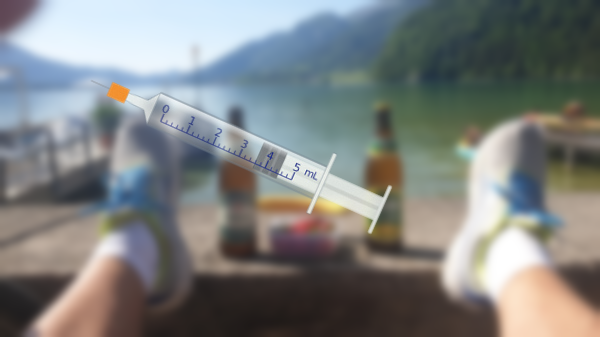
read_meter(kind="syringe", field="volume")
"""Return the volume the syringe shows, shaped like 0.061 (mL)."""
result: 3.6 (mL)
